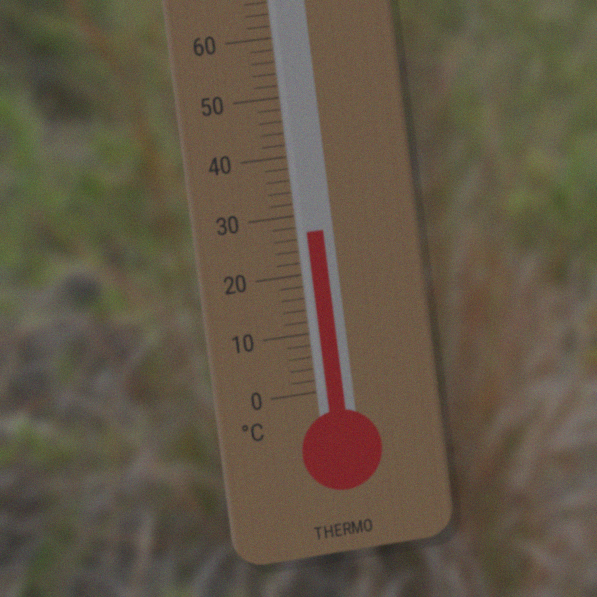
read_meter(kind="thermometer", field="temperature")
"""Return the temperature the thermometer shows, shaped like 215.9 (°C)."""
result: 27 (°C)
